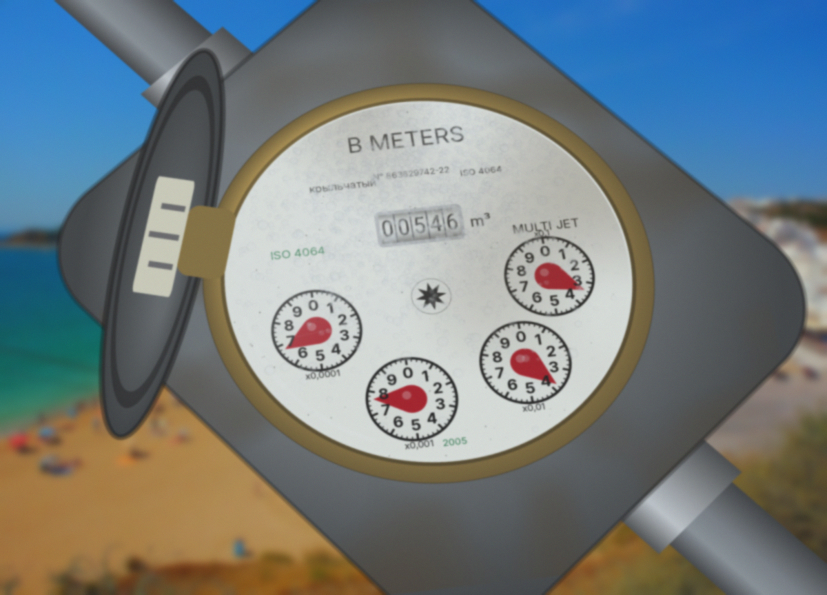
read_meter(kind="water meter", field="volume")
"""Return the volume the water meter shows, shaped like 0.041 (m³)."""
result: 546.3376 (m³)
